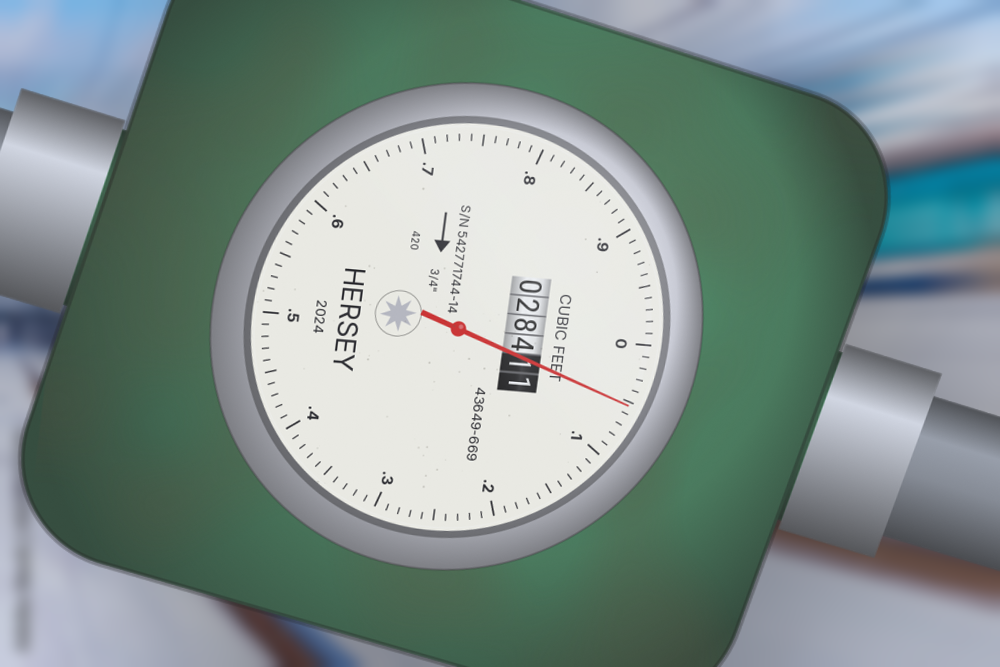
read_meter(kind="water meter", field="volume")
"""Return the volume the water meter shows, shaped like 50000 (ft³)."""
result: 28411.05 (ft³)
